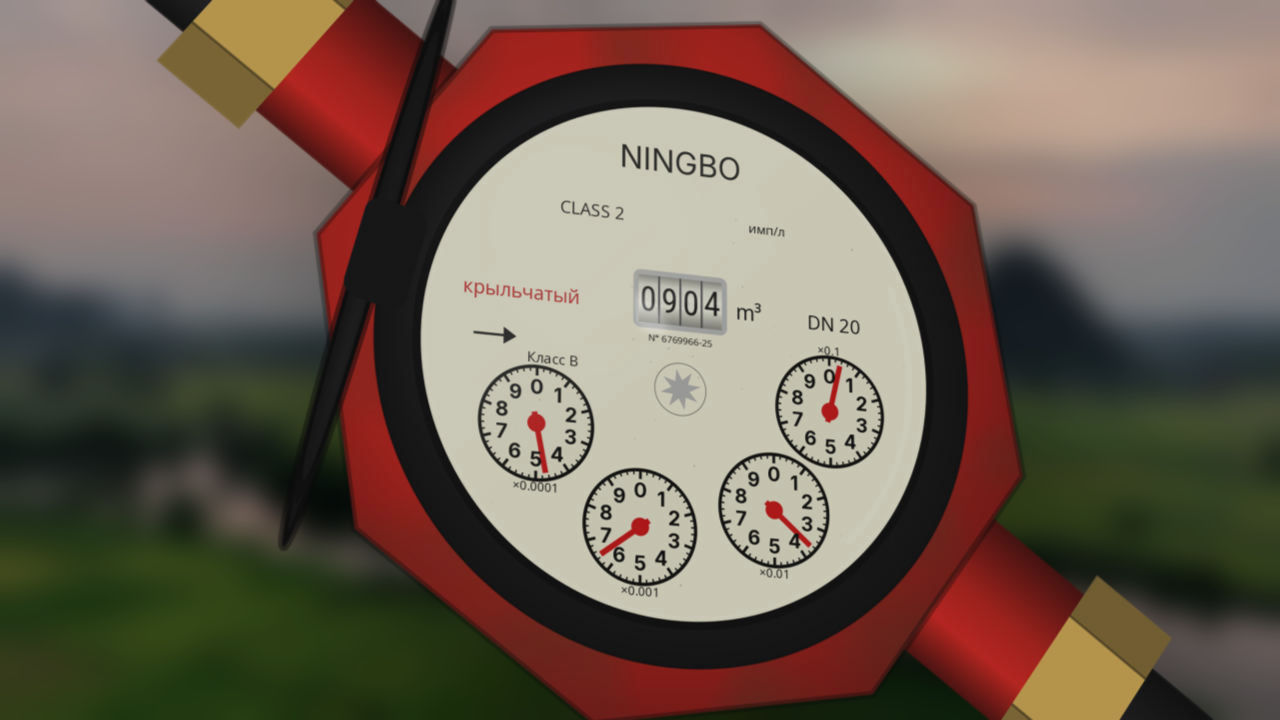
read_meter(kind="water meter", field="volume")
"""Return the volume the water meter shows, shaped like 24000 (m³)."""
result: 904.0364 (m³)
